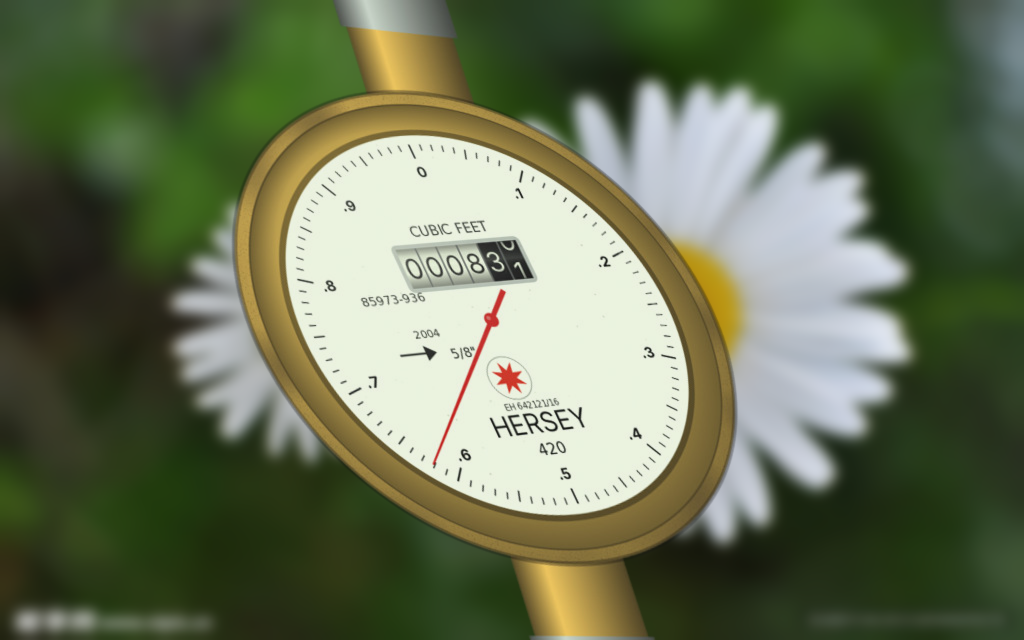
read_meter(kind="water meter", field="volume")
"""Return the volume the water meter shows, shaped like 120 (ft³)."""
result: 830.62 (ft³)
